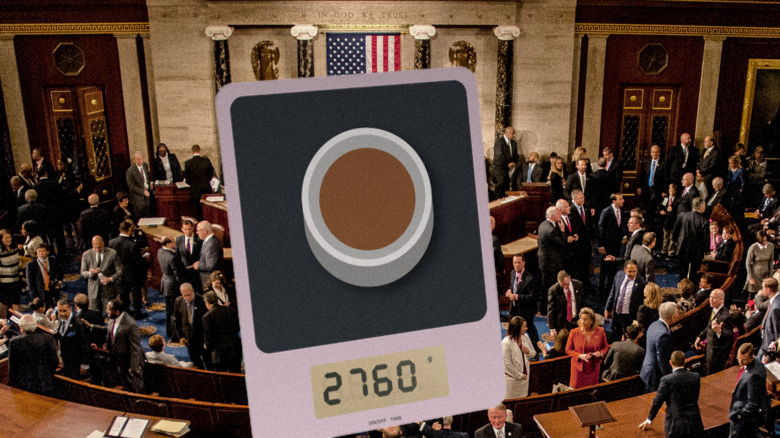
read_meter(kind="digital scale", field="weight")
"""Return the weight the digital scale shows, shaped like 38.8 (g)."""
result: 2760 (g)
